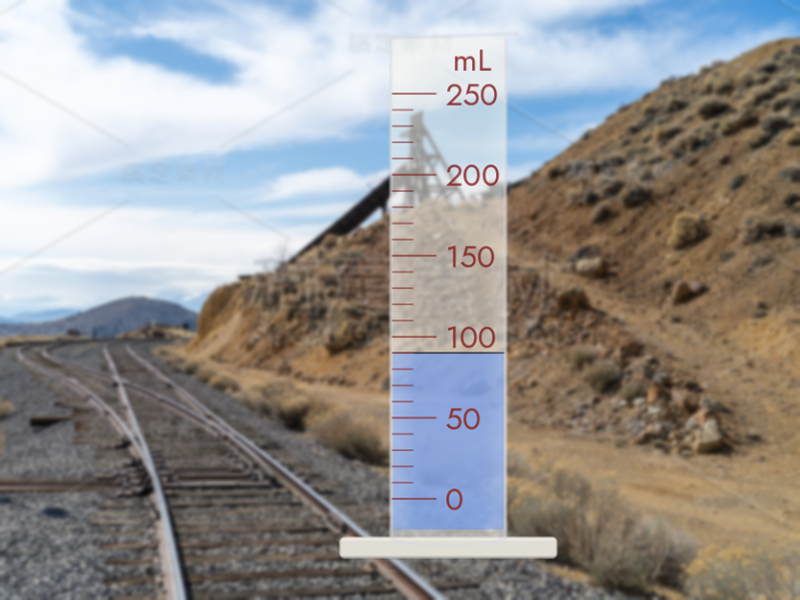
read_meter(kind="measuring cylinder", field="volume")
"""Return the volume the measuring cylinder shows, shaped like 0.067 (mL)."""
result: 90 (mL)
